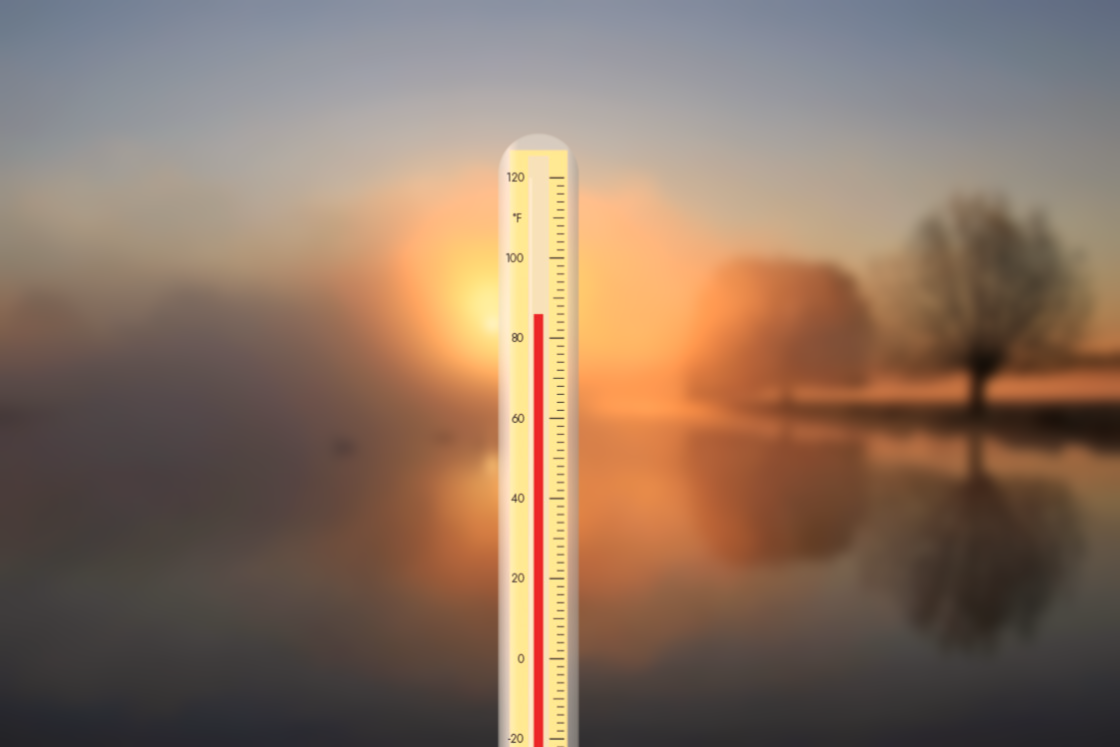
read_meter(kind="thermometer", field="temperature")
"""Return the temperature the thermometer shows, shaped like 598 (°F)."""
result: 86 (°F)
